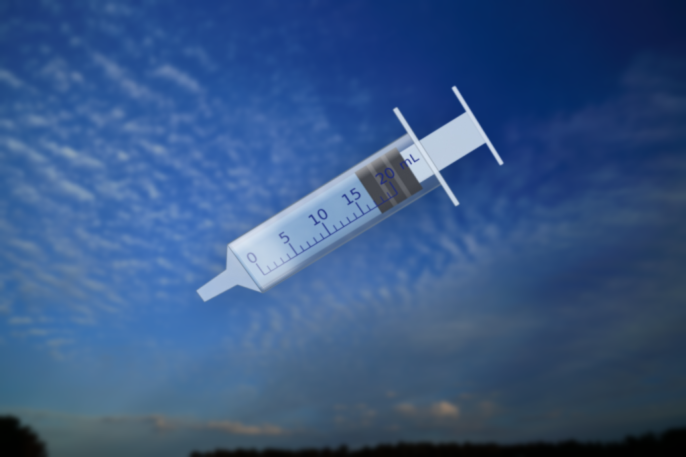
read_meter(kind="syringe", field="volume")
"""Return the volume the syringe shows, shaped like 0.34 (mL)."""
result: 17 (mL)
